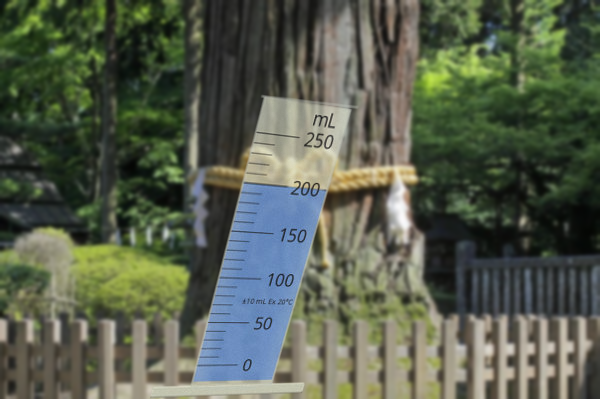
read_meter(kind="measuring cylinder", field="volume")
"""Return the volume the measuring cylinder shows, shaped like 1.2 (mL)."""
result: 200 (mL)
